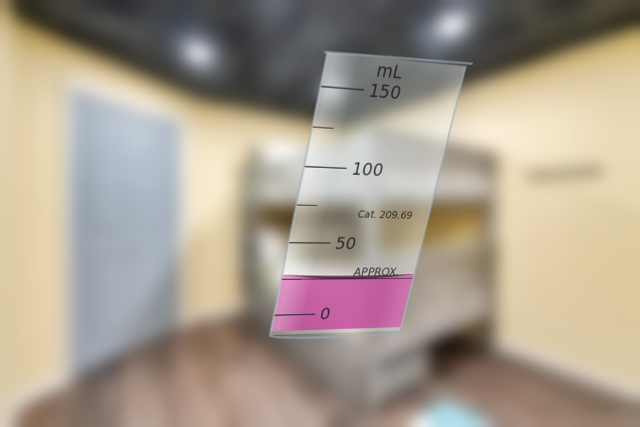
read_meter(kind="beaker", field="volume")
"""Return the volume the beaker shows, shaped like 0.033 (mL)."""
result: 25 (mL)
